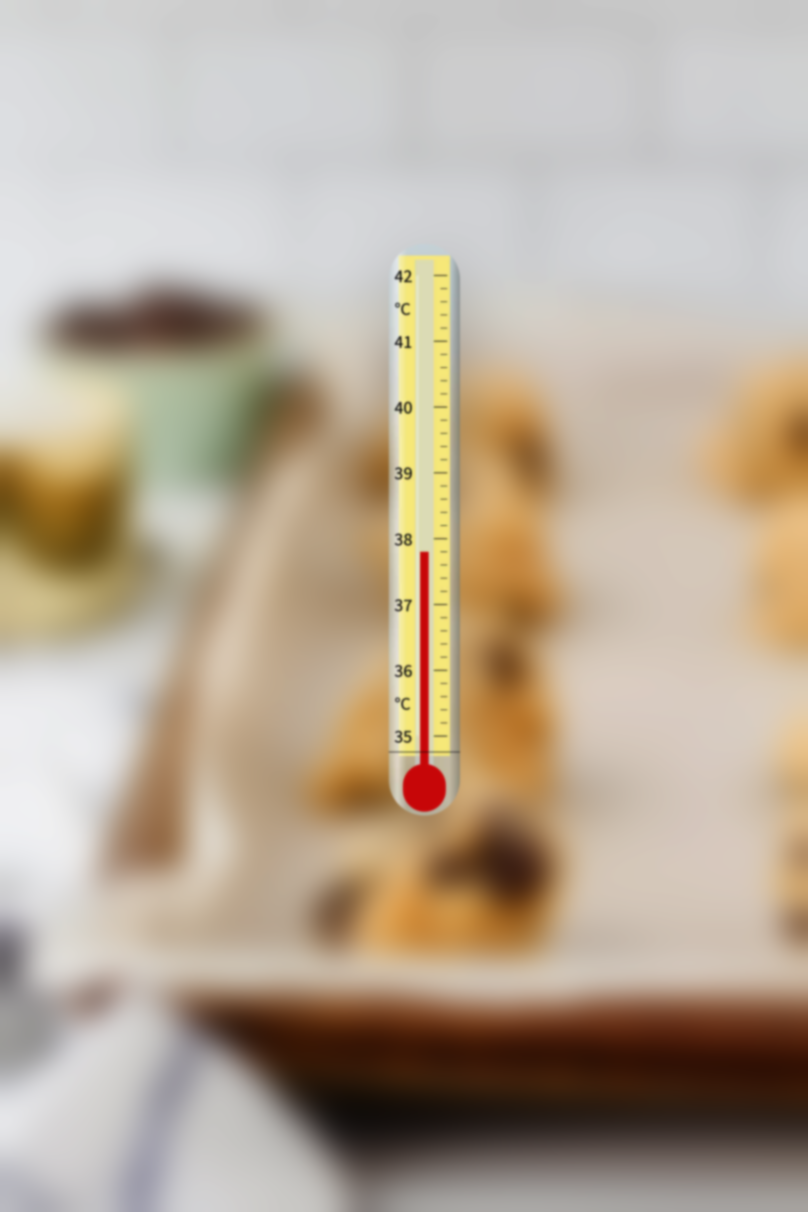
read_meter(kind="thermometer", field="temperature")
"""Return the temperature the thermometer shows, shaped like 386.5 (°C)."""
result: 37.8 (°C)
